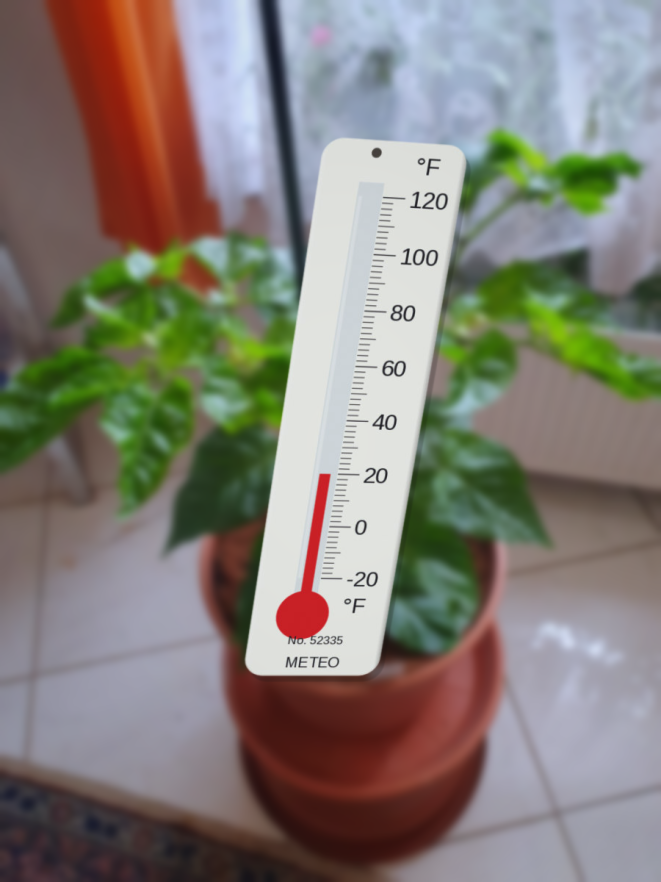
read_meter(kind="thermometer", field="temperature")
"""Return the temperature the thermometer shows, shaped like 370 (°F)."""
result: 20 (°F)
